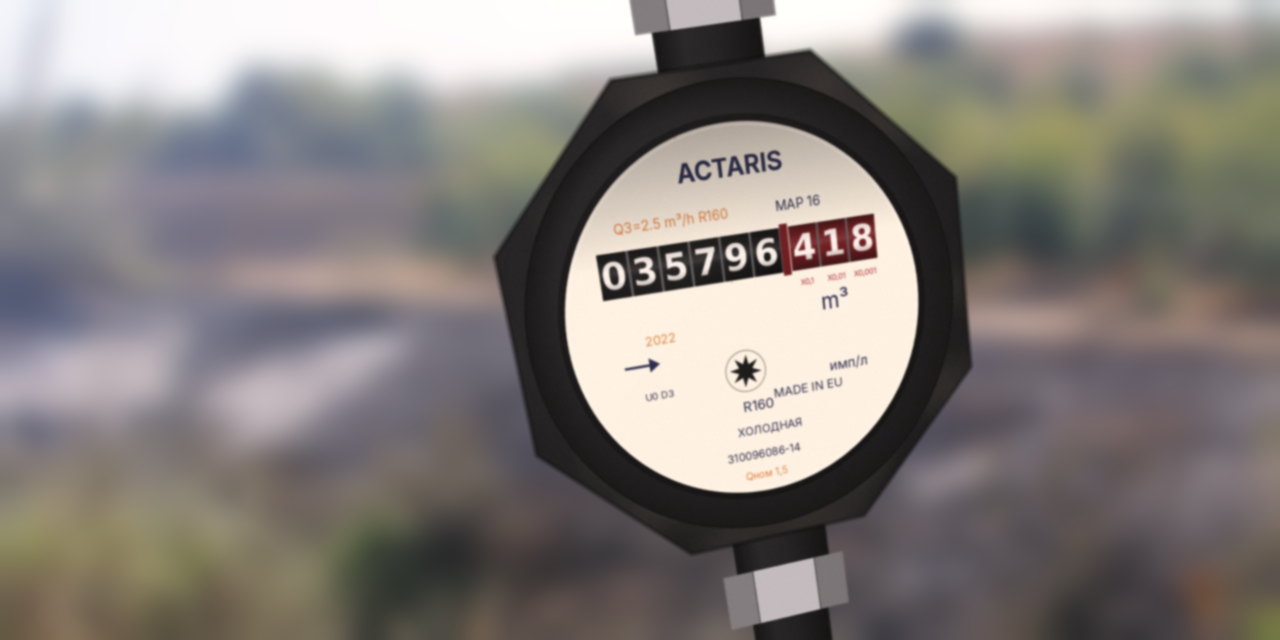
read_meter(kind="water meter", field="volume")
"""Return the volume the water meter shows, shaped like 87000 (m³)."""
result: 35796.418 (m³)
